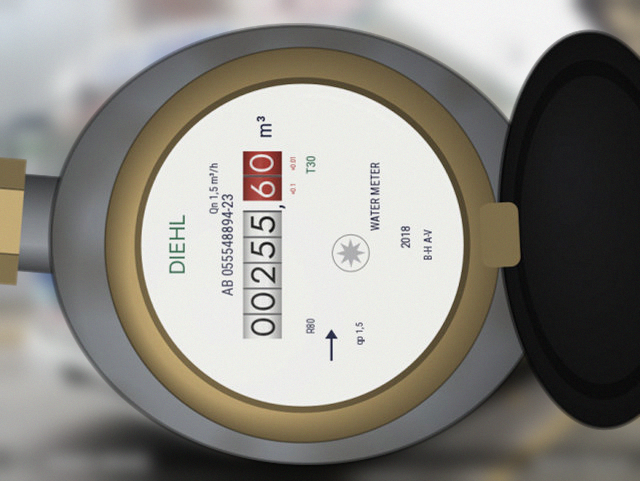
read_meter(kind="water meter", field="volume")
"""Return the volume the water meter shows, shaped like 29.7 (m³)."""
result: 255.60 (m³)
